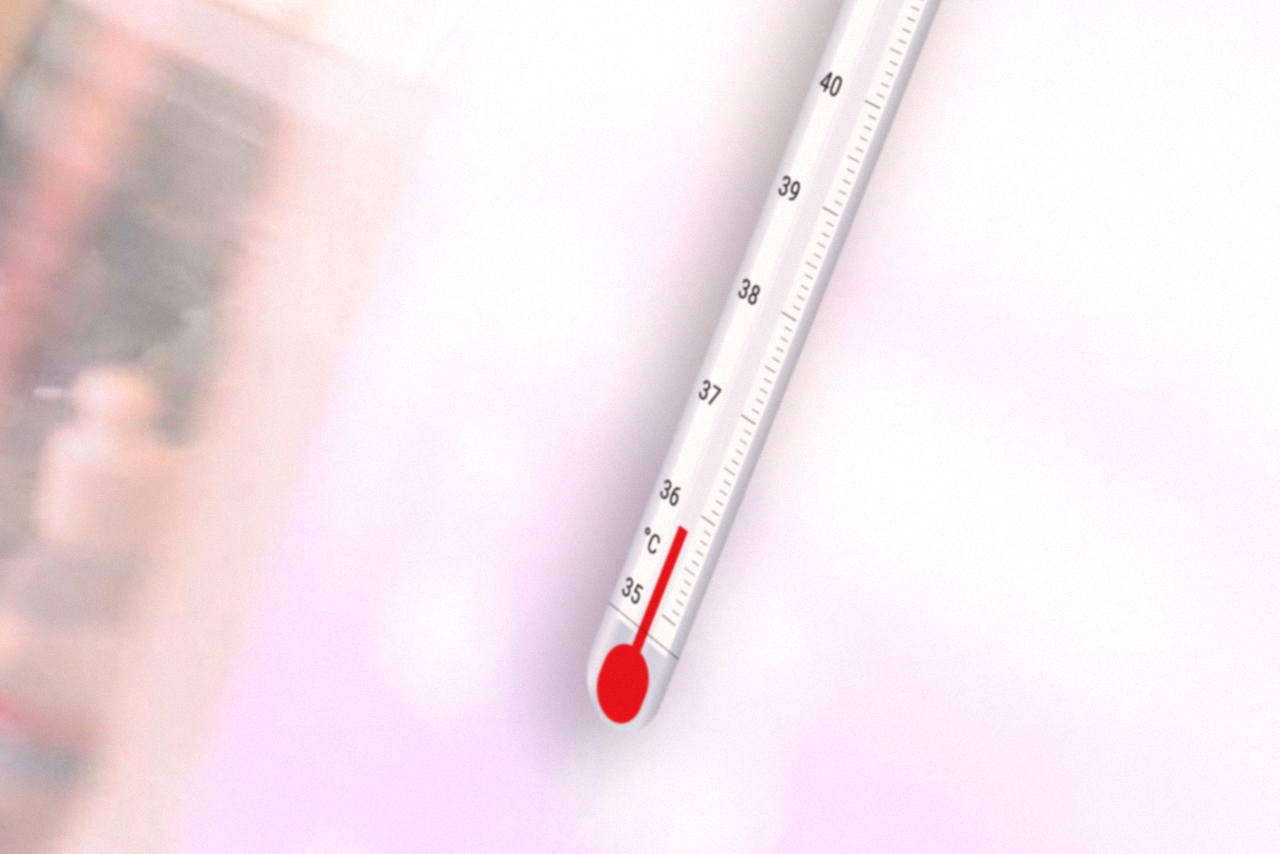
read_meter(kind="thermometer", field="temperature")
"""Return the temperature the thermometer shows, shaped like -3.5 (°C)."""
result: 35.8 (°C)
